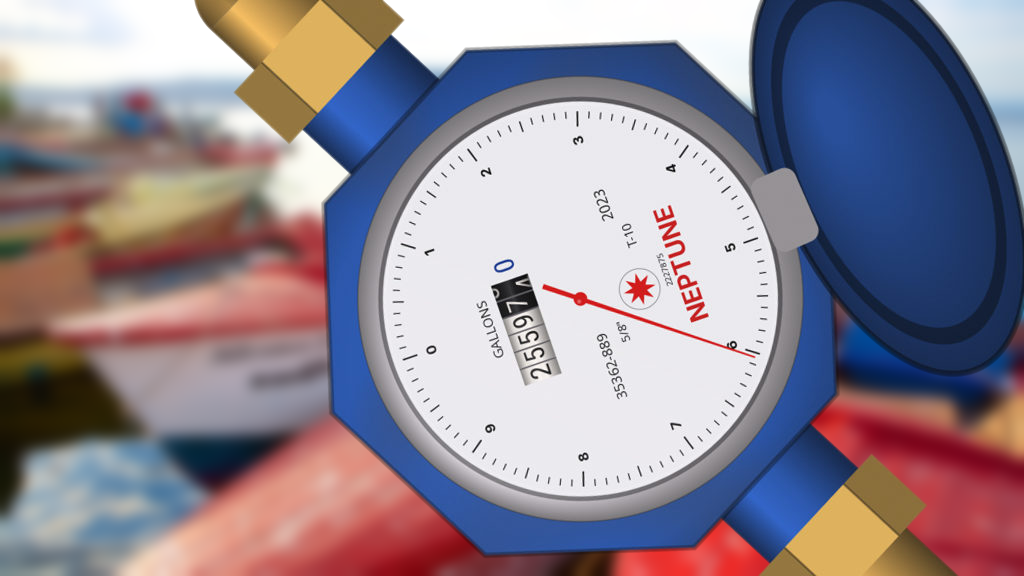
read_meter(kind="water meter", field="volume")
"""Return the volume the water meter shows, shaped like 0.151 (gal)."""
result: 2559736.0 (gal)
